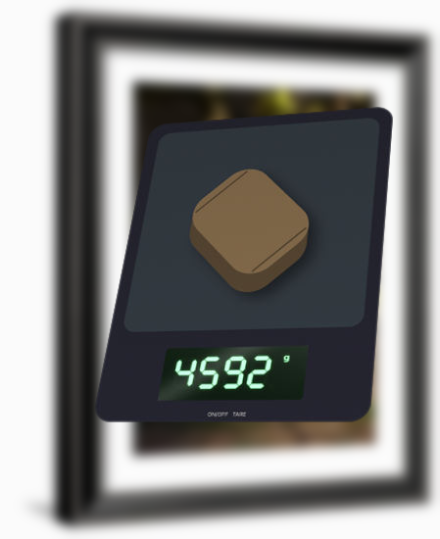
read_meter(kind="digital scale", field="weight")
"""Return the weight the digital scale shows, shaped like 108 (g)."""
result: 4592 (g)
